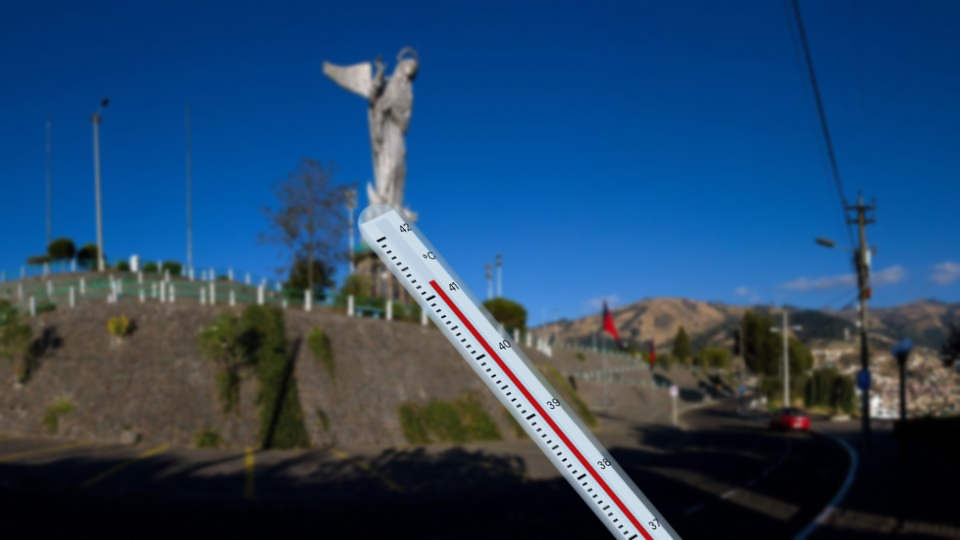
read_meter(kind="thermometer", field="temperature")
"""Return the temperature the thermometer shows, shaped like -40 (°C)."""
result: 41.2 (°C)
